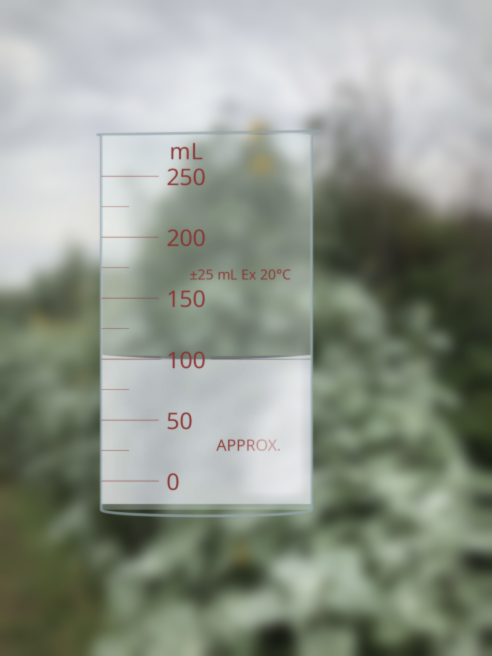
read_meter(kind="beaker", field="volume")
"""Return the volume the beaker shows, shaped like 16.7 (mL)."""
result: 100 (mL)
